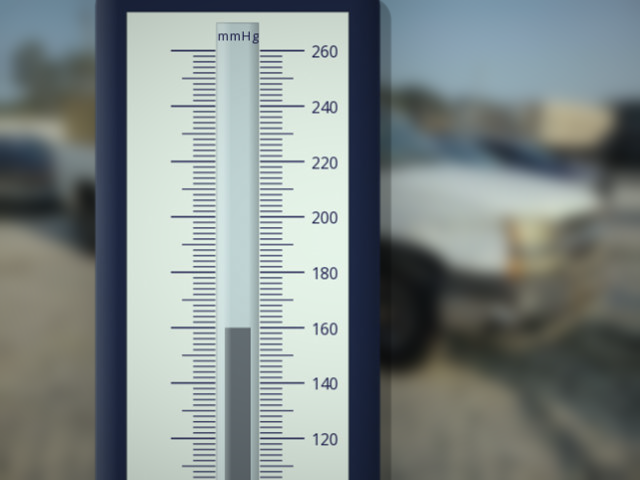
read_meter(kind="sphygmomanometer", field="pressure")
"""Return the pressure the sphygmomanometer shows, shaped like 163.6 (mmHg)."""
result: 160 (mmHg)
